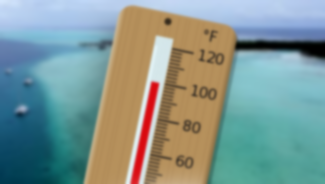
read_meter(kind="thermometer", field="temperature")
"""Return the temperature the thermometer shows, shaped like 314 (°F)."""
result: 100 (°F)
